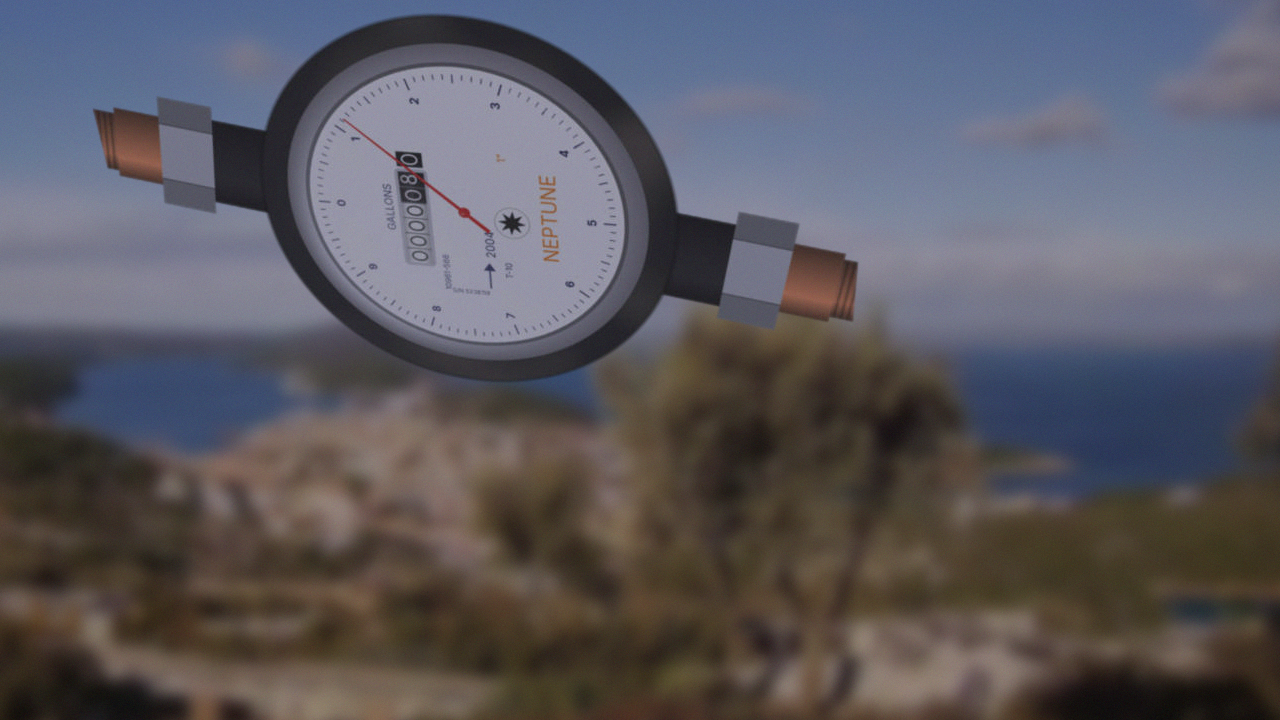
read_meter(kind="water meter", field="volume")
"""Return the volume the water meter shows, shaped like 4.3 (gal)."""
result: 81.1 (gal)
